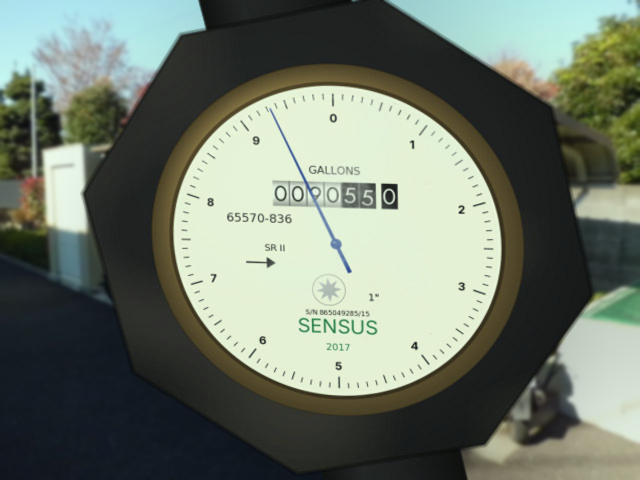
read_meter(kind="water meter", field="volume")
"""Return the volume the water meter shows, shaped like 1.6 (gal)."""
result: 90549.3 (gal)
